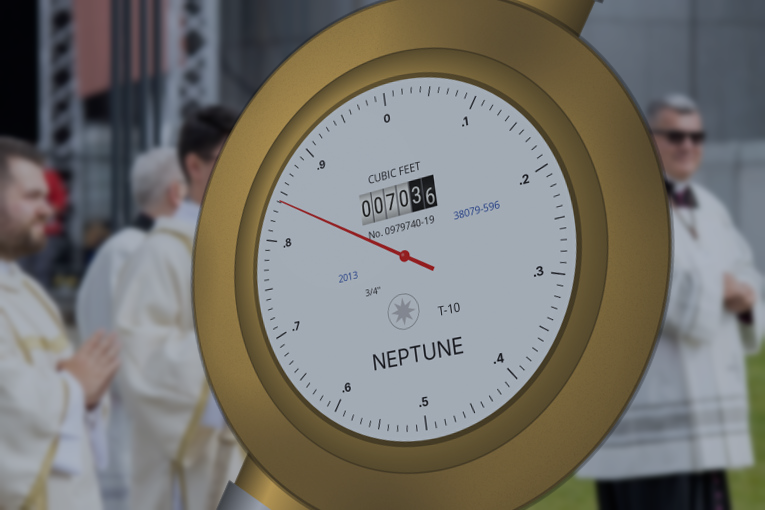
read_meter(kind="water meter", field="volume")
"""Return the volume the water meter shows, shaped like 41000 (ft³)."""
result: 7035.84 (ft³)
